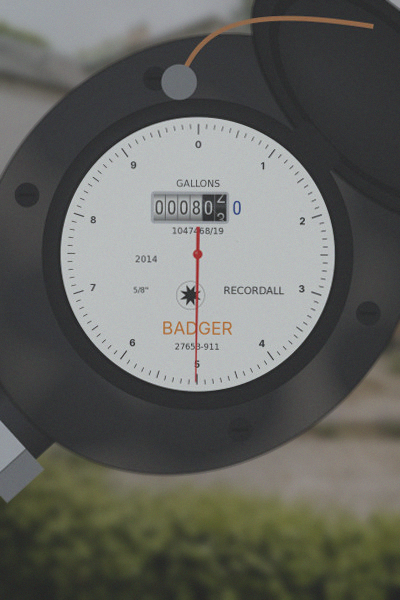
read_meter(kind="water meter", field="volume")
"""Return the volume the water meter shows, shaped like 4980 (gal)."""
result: 8025.0 (gal)
